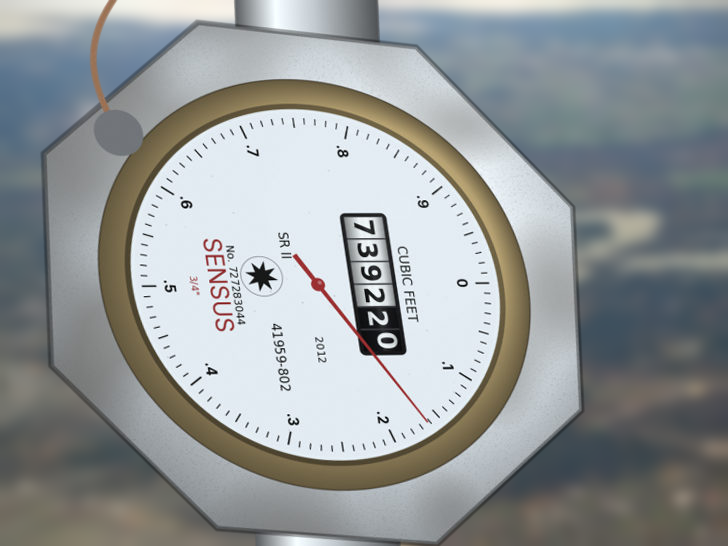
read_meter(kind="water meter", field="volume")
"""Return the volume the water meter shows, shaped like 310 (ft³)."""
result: 739220.16 (ft³)
